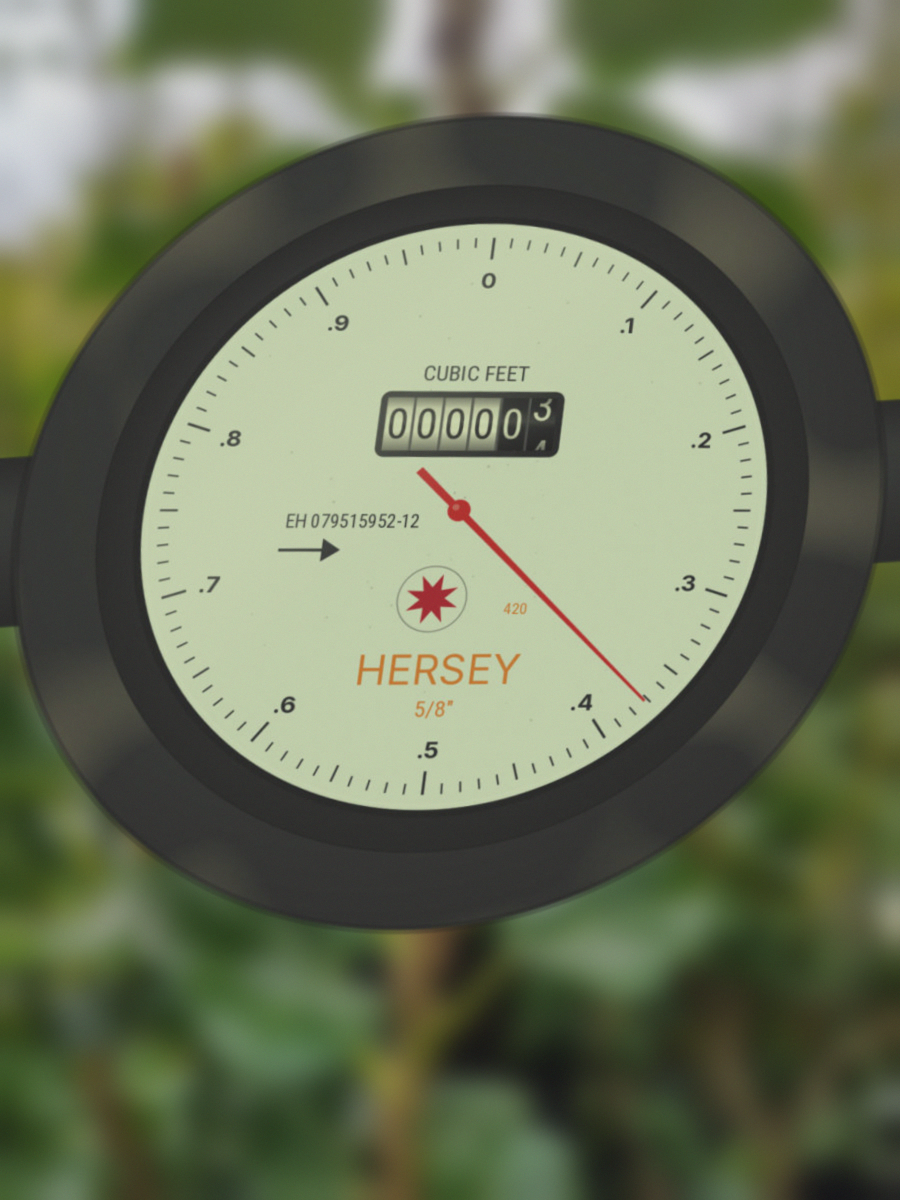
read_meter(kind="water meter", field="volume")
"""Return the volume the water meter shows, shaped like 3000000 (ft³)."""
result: 3.37 (ft³)
